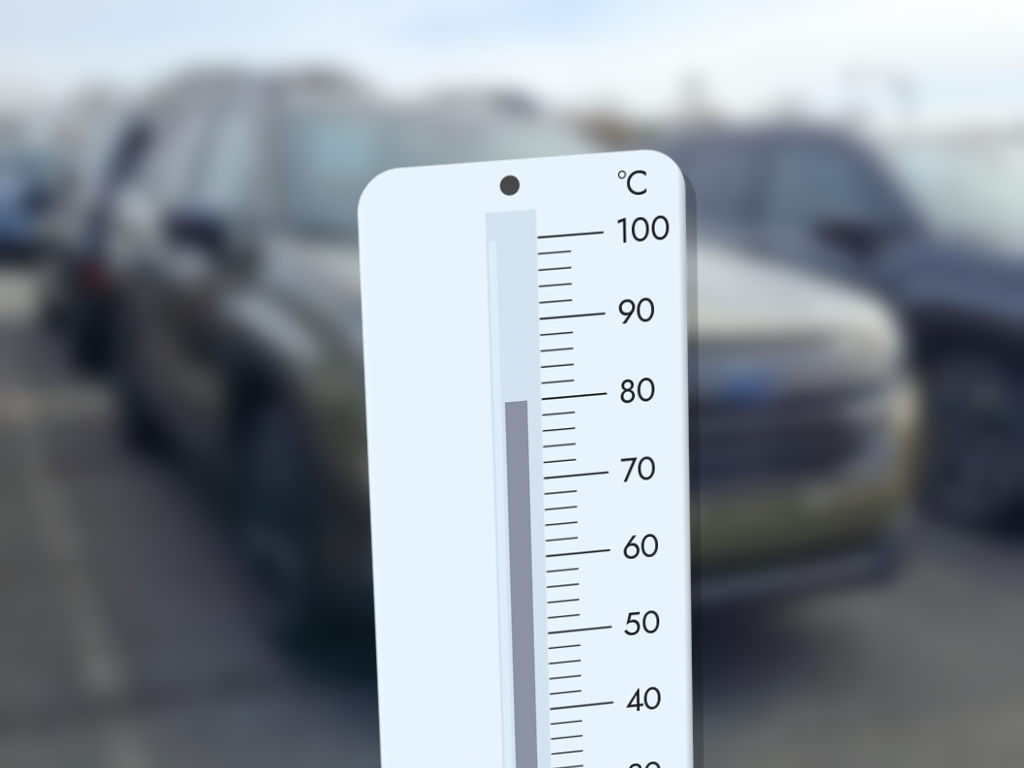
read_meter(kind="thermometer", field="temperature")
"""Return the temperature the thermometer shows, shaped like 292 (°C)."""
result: 80 (°C)
